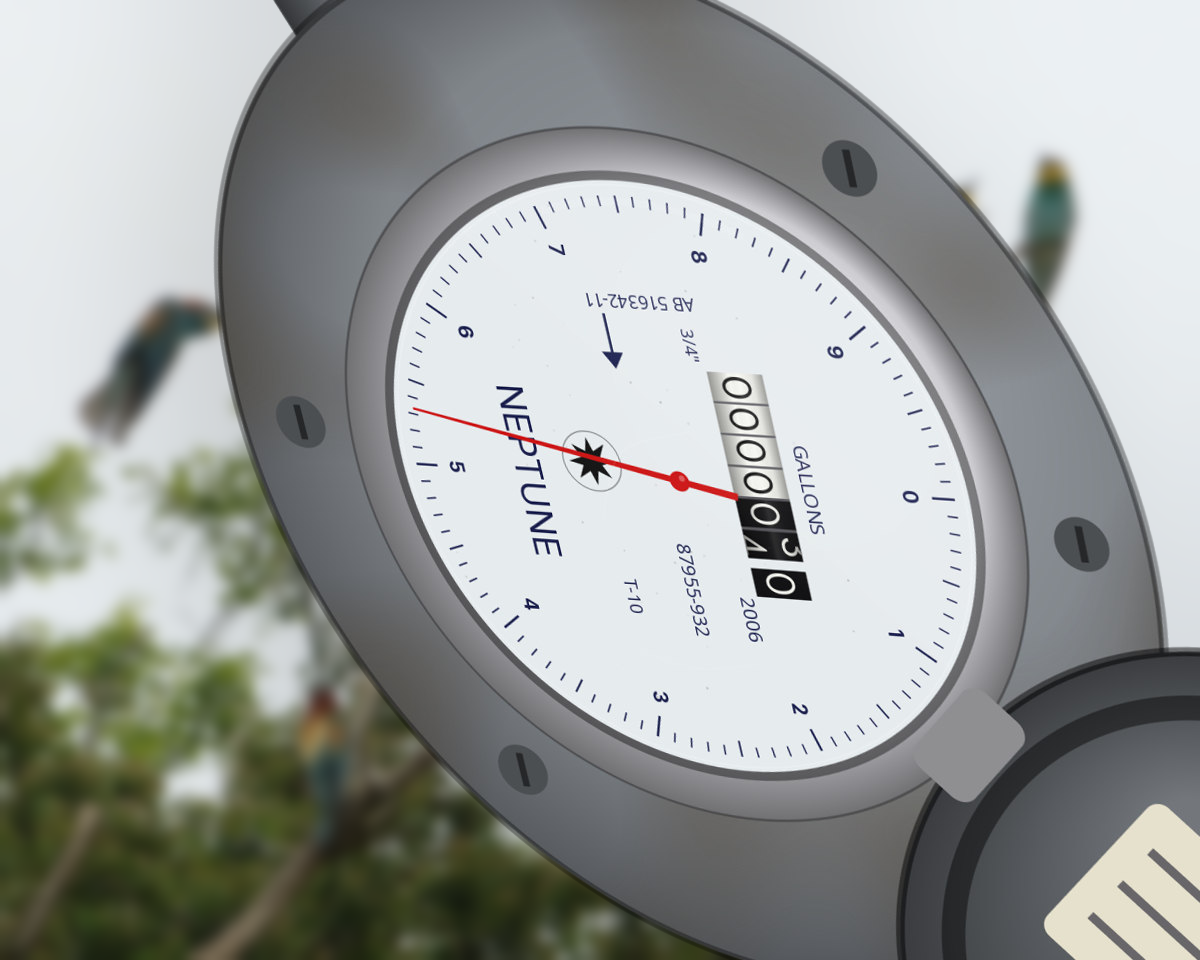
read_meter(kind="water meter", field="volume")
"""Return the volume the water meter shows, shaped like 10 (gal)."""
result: 35.3 (gal)
